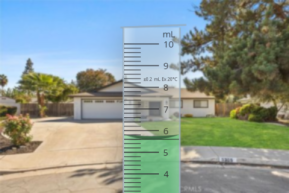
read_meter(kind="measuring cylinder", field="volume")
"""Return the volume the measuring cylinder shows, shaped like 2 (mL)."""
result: 5.6 (mL)
